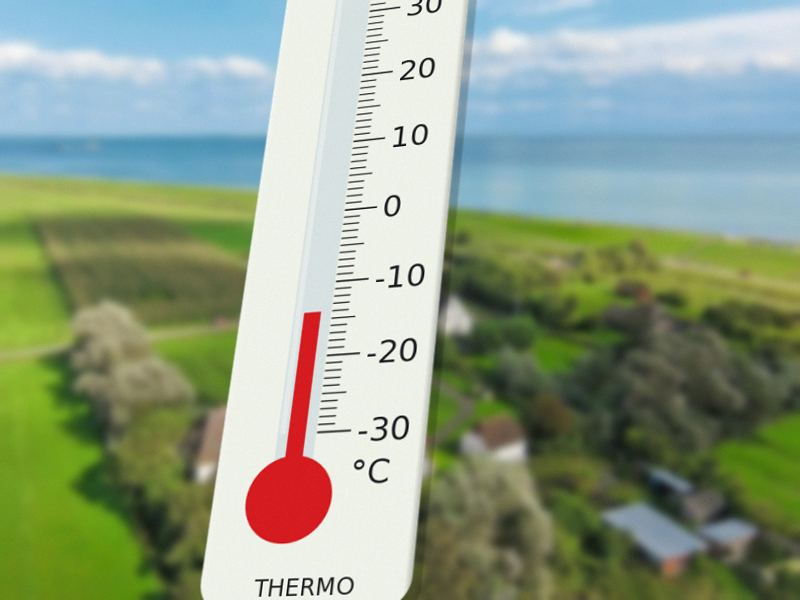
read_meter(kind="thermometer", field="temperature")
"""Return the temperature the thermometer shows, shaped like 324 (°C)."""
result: -14 (°C)
